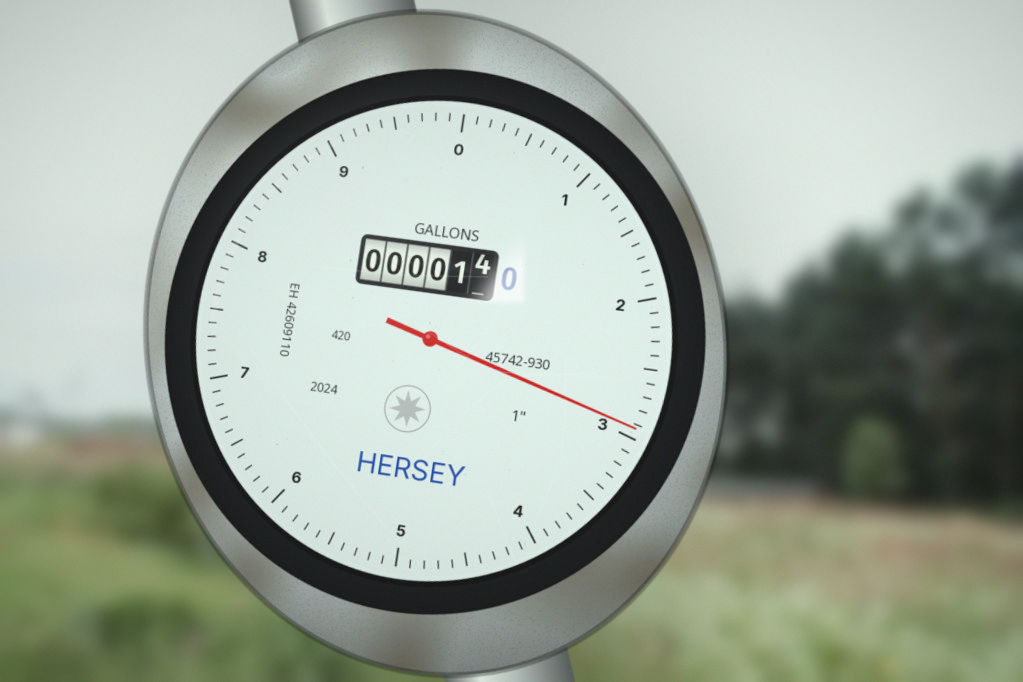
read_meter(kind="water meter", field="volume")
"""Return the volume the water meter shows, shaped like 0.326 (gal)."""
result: 142.9 (gal)
